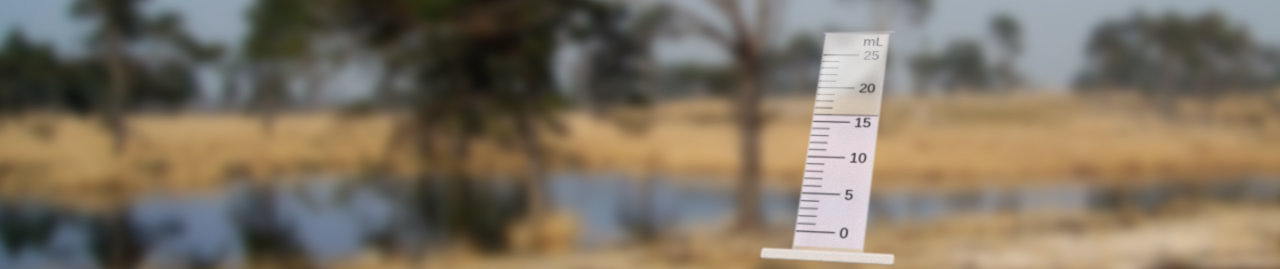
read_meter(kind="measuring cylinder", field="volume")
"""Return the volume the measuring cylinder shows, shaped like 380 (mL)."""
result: 16 (mL)
